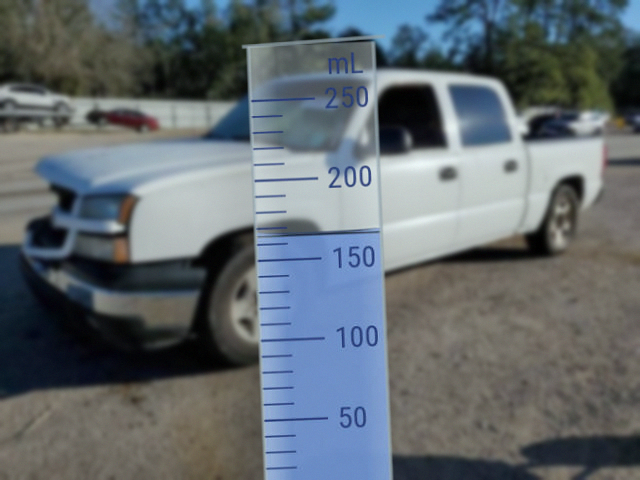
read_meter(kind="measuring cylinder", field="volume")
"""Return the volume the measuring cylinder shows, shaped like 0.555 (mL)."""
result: 165 (mL)
